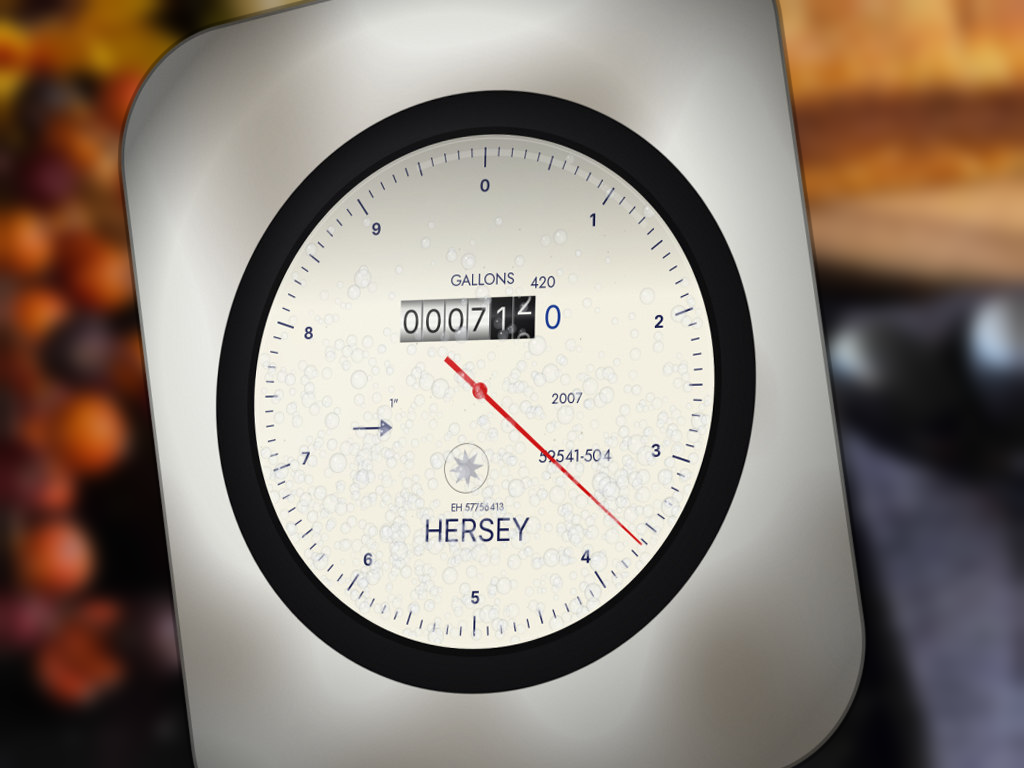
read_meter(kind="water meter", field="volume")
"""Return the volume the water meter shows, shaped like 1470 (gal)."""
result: 7123.6 (gal)
